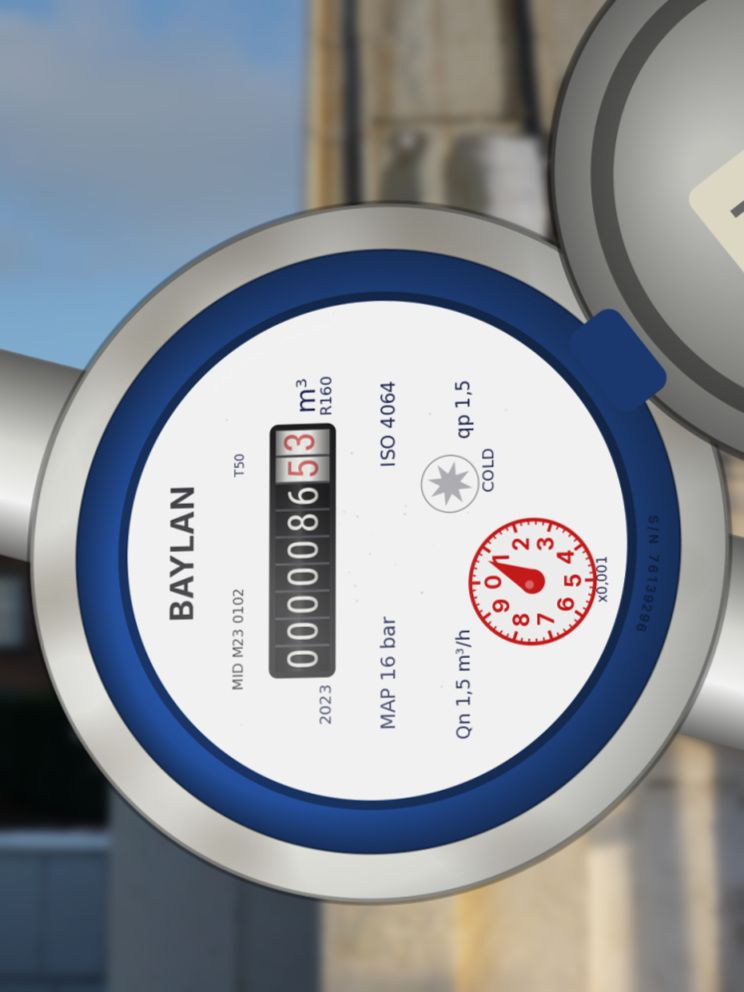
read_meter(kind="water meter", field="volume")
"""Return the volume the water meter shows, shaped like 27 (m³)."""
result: 86.530 (m³)
